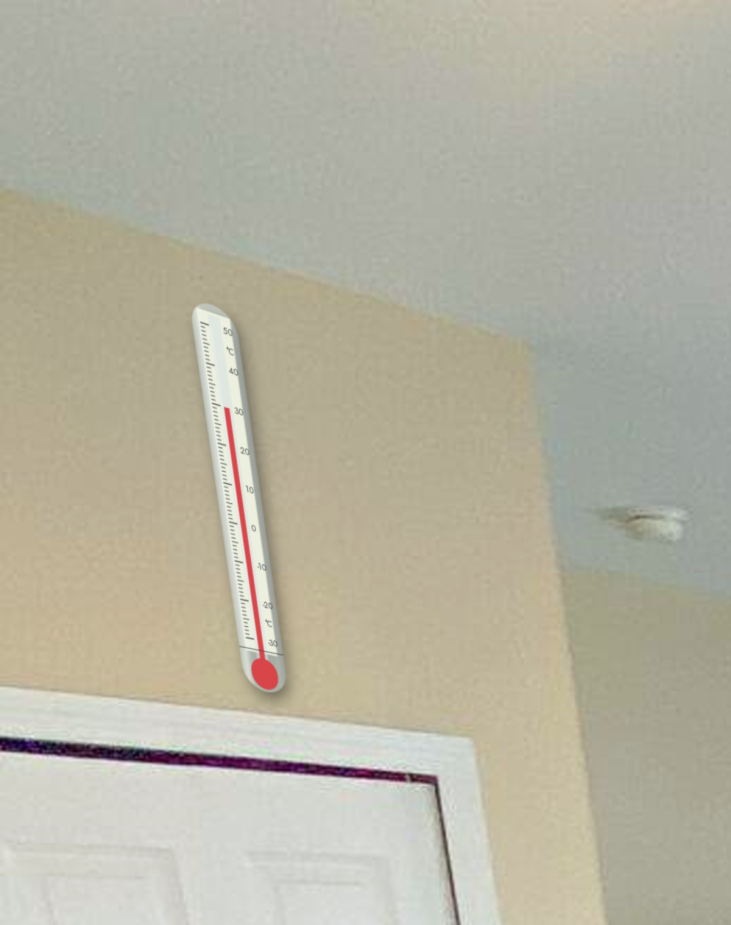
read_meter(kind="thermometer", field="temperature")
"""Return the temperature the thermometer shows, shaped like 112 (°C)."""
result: 30 (°C)
